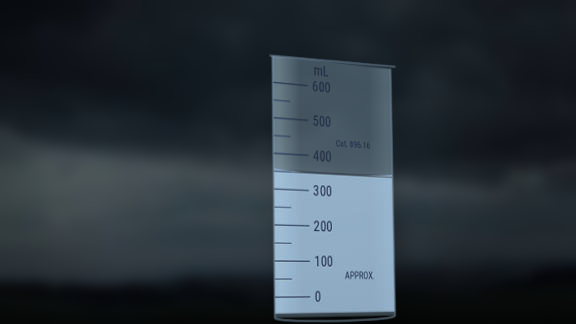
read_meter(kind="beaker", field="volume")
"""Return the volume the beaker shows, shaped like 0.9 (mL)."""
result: 350 (mL)
